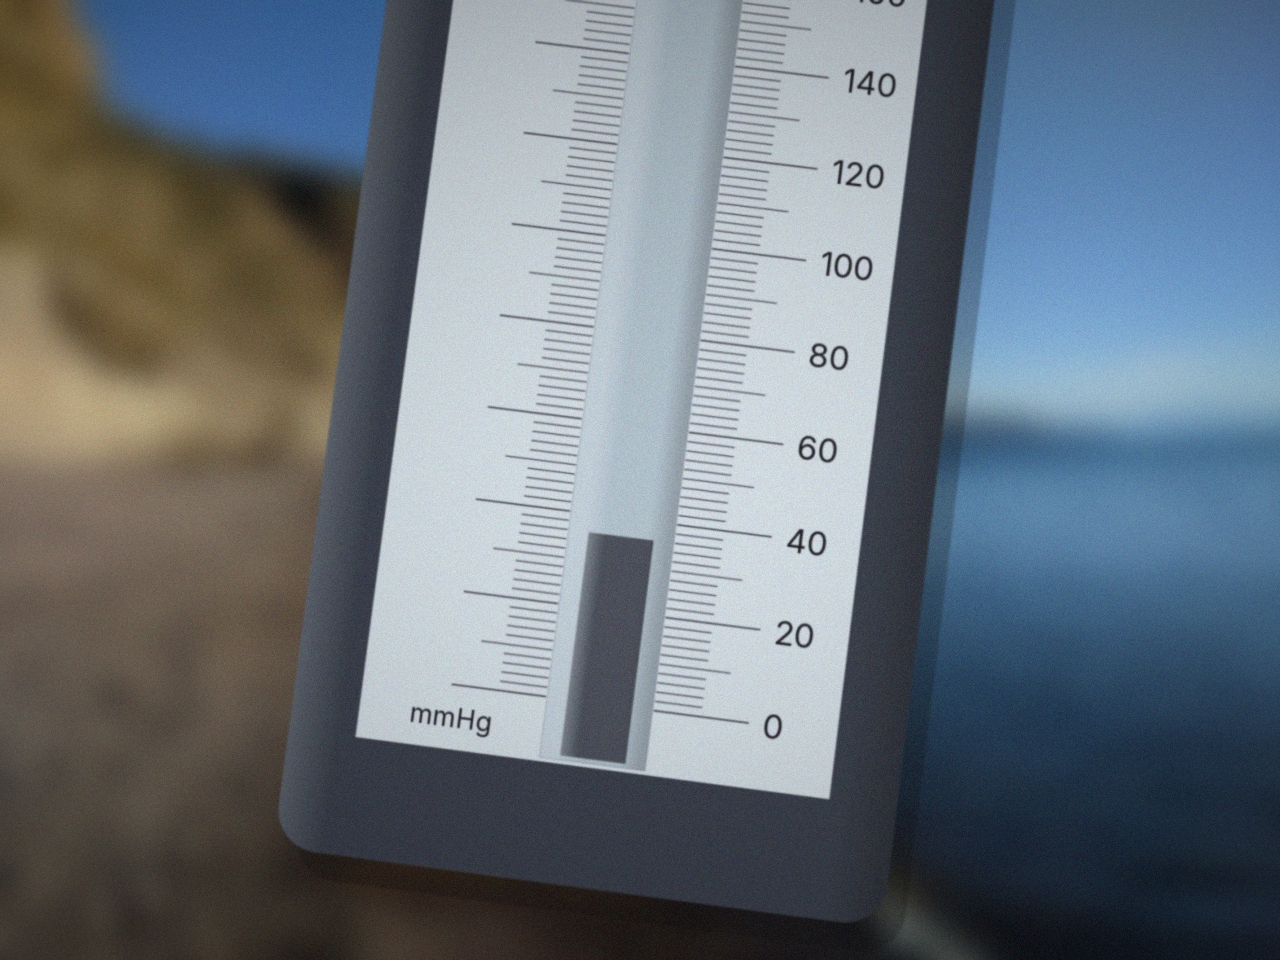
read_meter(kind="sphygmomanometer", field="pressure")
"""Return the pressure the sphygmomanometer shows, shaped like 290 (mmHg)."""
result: 36 (mmHg)
